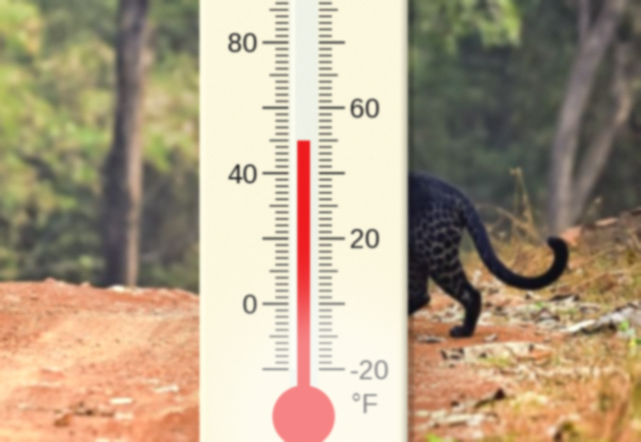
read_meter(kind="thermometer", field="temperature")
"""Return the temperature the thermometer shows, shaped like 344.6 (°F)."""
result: 50 (°F)
